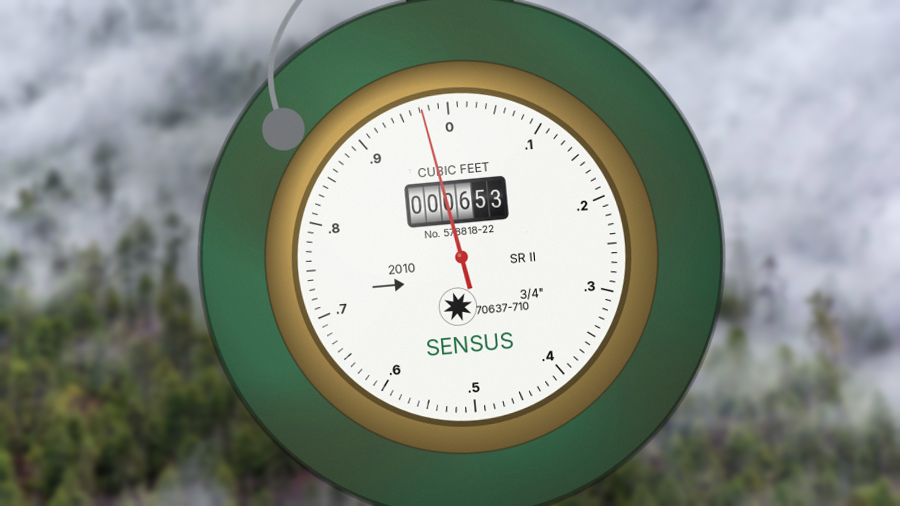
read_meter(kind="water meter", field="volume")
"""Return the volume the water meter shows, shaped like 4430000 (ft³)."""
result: 652.97 (ft³)
